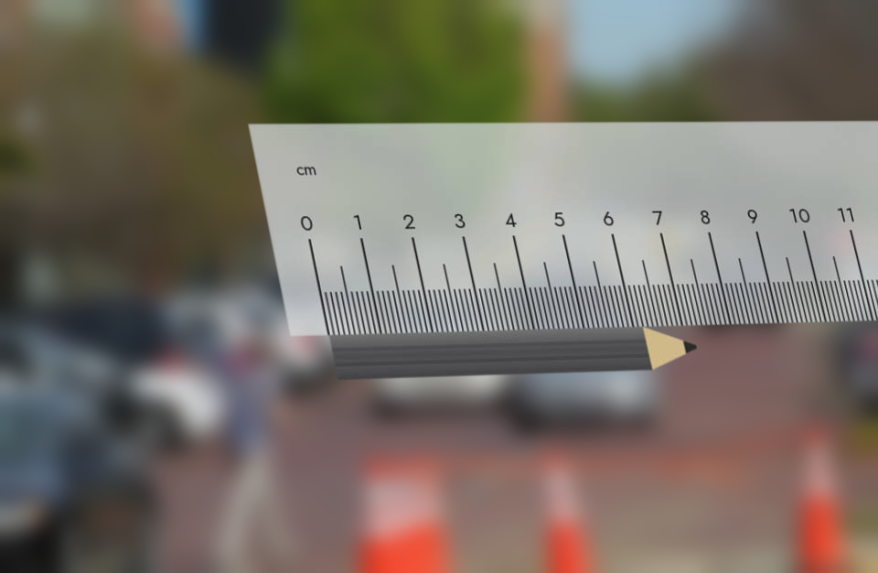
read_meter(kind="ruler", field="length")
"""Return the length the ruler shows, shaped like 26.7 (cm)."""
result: 7.2 (cm)
